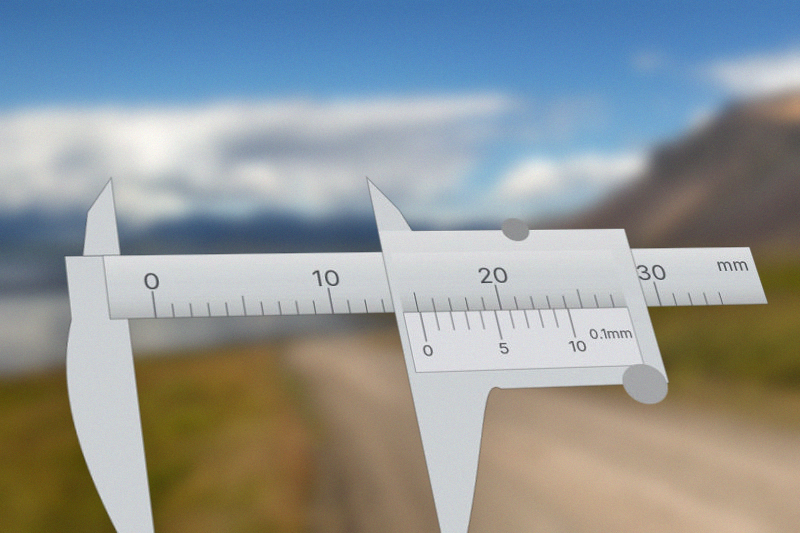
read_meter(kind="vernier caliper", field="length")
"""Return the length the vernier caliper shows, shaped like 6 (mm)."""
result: 15.1 (mm)
